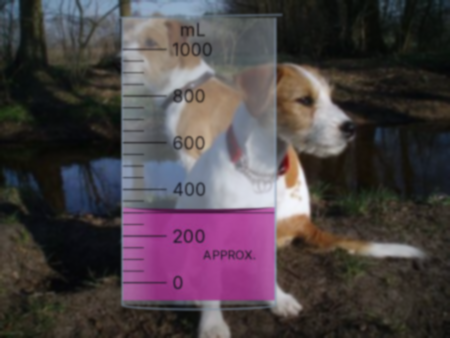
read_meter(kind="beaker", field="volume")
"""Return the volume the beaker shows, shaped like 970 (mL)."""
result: 300 (mL)
